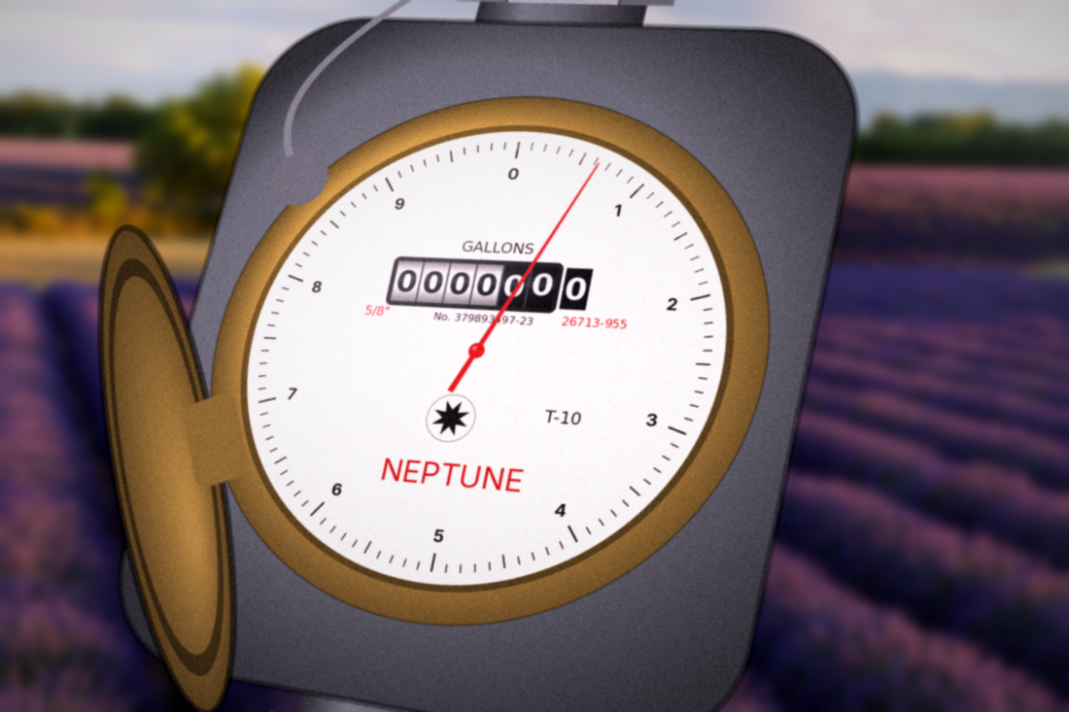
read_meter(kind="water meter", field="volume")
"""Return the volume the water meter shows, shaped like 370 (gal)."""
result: 0.6 (gal)
